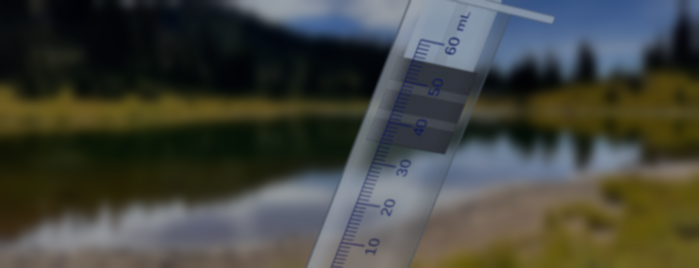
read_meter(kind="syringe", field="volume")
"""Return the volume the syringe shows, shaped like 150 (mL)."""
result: 35 (mL)
